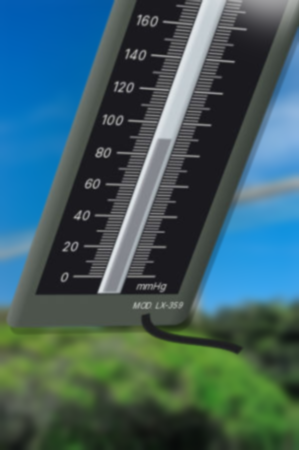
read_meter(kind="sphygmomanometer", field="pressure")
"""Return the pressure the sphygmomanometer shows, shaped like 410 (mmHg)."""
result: 90 (mmHg)
